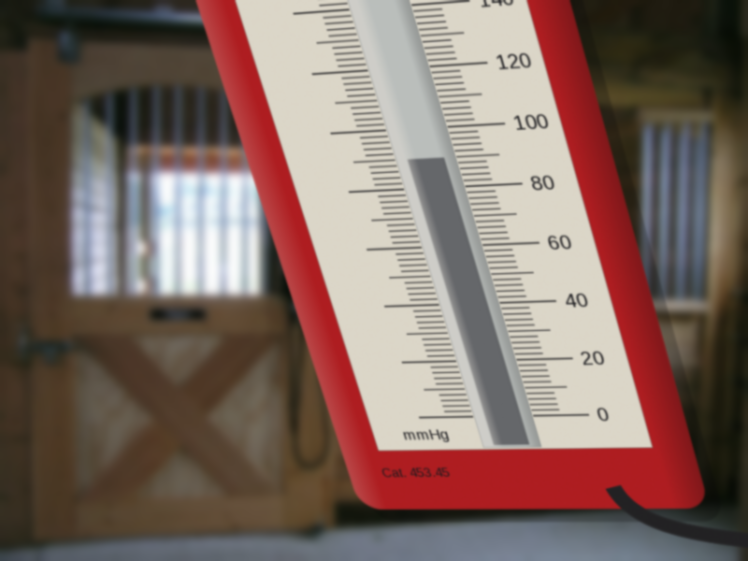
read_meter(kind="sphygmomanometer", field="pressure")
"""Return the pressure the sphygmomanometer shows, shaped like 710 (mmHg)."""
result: 90 (mmHg)
